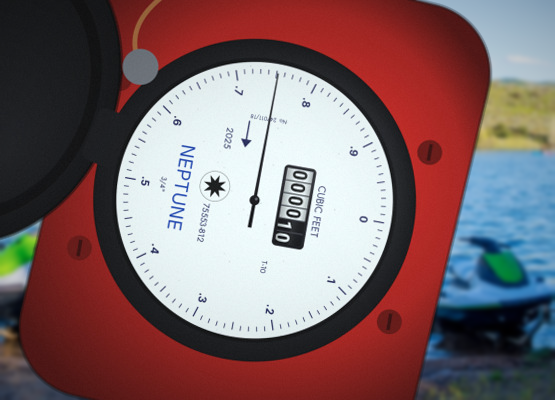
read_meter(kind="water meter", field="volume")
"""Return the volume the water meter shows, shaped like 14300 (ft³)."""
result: 9.75 (ft³)
